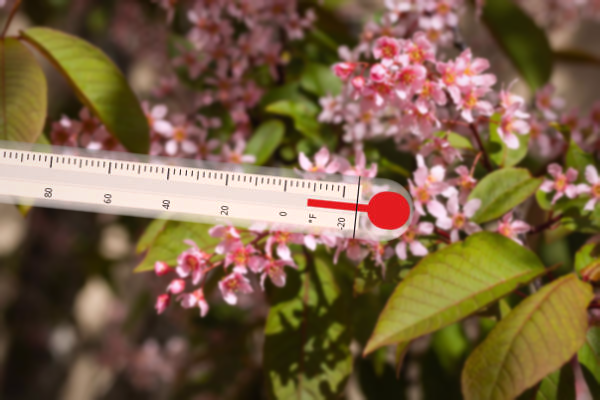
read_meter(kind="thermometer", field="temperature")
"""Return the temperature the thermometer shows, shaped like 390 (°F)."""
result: -8 (°F)
